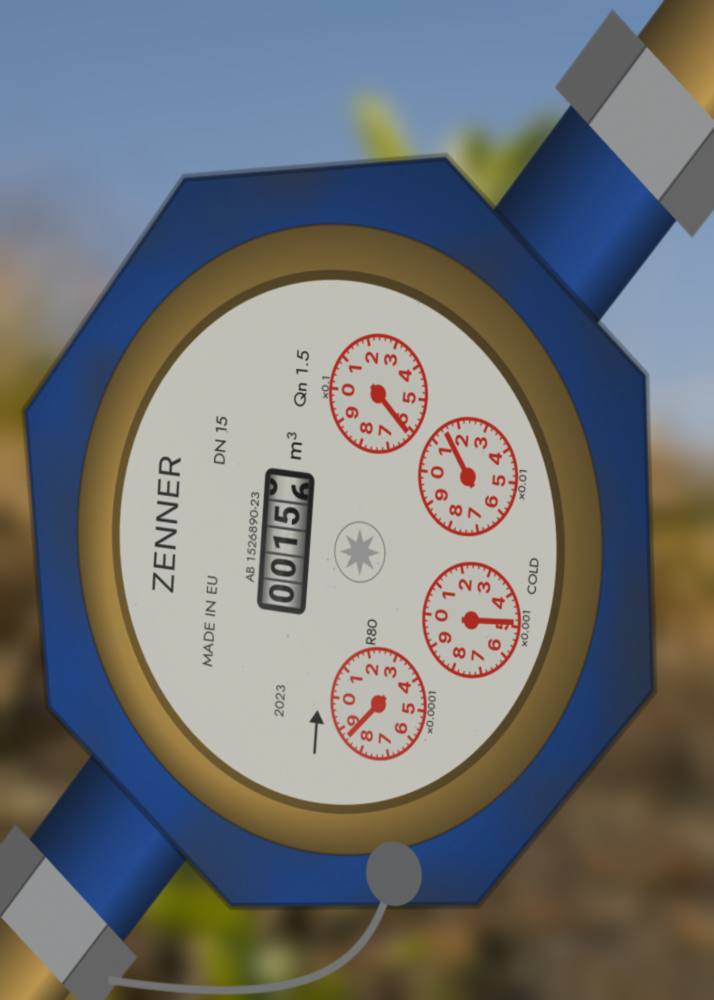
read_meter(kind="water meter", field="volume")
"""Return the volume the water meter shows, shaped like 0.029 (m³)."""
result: 155.6148 (m³)
